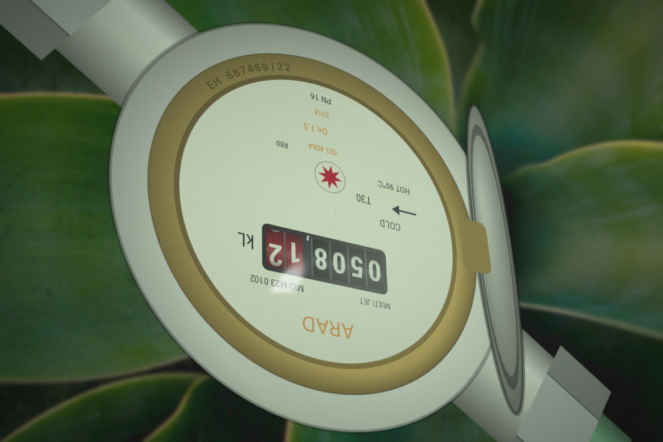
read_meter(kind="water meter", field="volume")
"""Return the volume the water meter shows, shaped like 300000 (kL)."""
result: 508.12 (kL)
